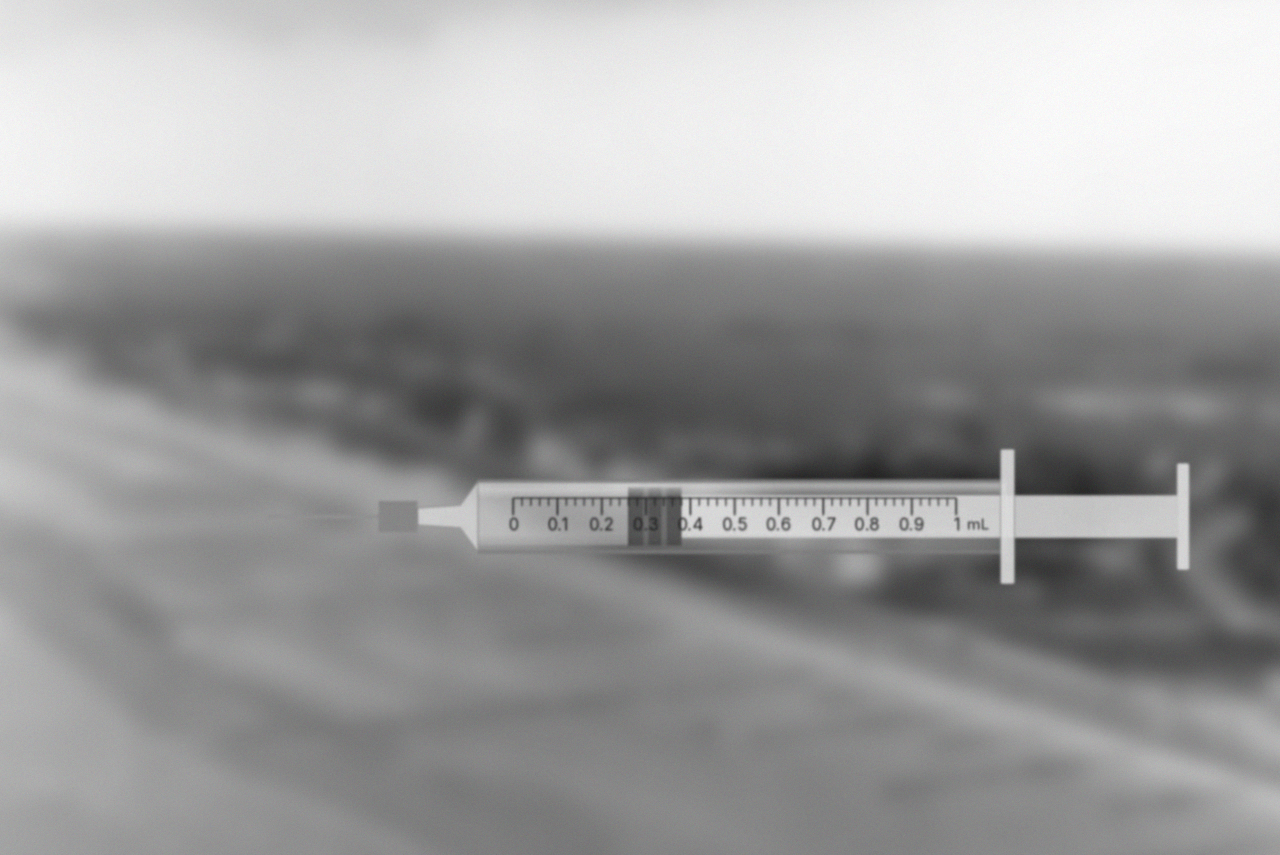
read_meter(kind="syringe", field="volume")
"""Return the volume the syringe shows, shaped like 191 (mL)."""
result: 0.26 (mL)
